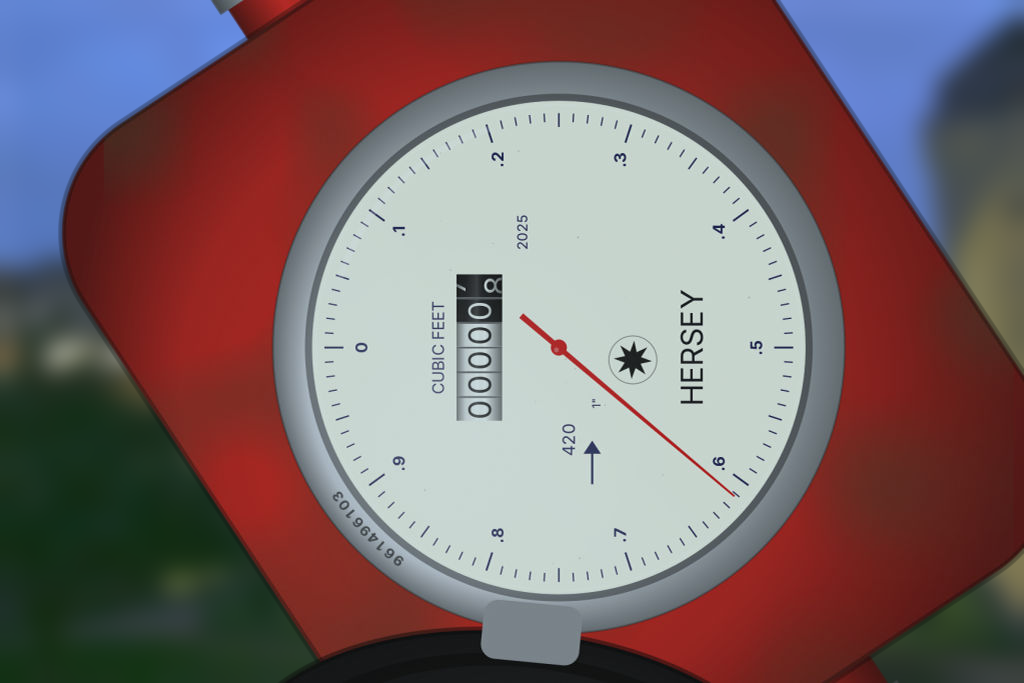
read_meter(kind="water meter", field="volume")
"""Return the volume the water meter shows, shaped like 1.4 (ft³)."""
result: 7.61 (ft³)
